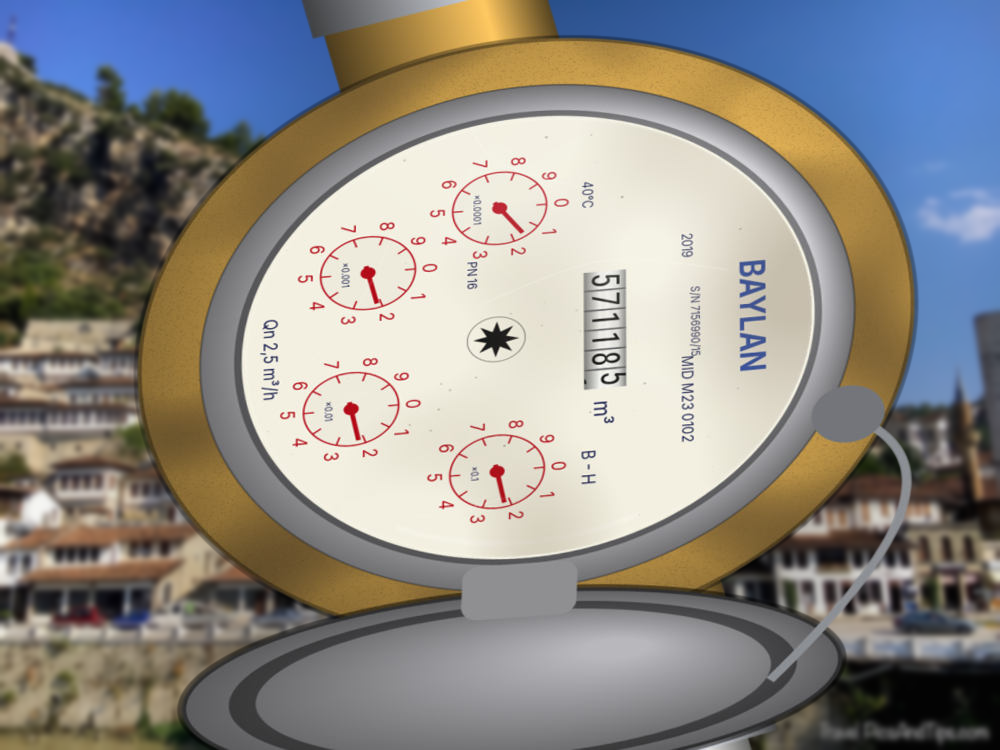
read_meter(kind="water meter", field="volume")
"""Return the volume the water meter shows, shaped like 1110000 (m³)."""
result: 571185.2221 (m³)
